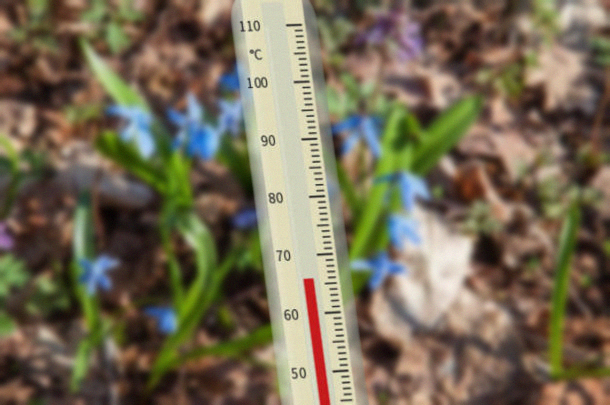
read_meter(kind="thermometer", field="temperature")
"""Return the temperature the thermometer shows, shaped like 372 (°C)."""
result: 66 (°C)
